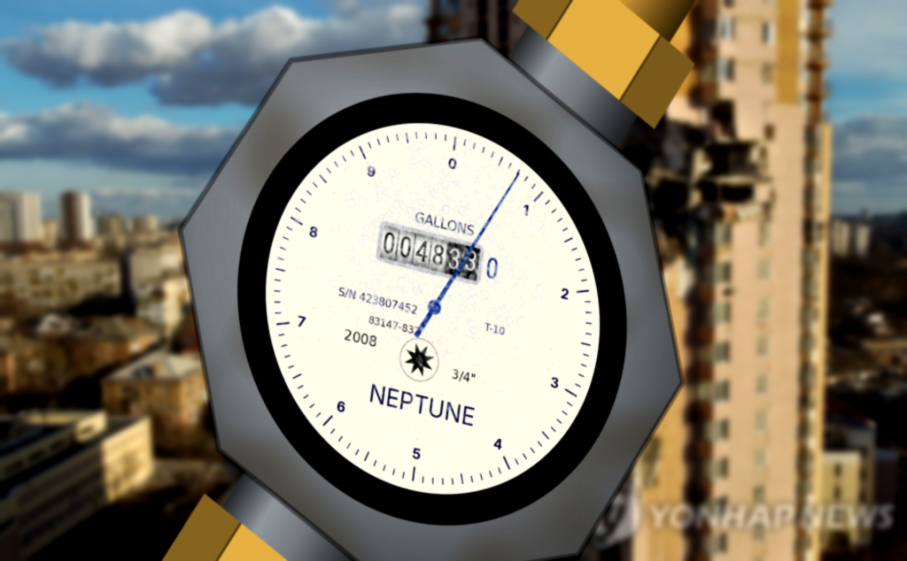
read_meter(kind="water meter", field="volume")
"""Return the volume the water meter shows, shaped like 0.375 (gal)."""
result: 48330.7 (gal)
